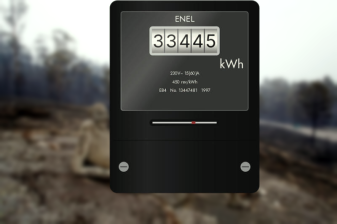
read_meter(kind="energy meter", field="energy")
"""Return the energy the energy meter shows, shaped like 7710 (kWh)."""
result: 33445 (kWh)
